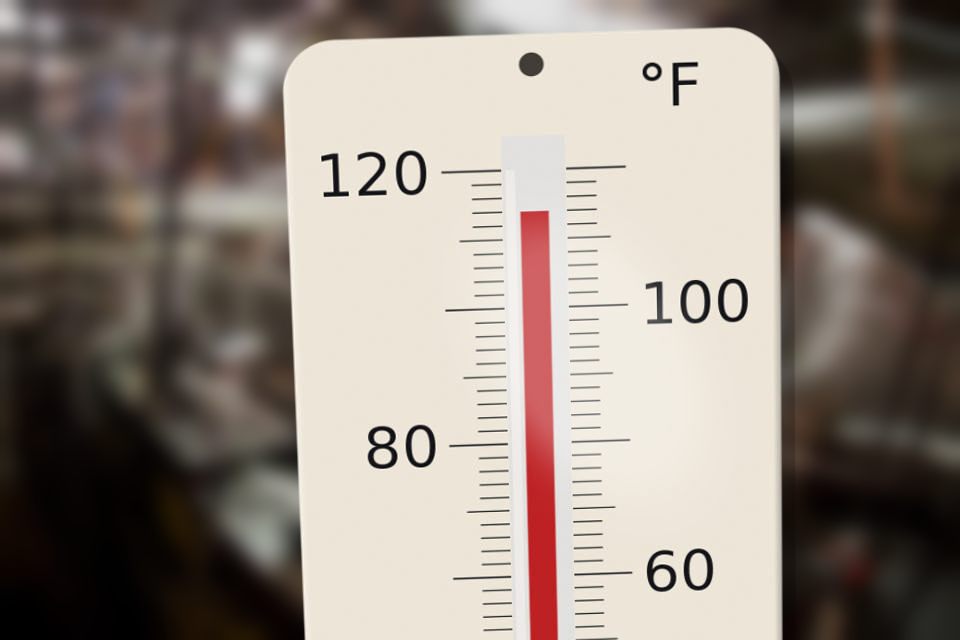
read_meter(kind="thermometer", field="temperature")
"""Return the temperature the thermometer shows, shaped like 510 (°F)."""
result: 114 (°F)
